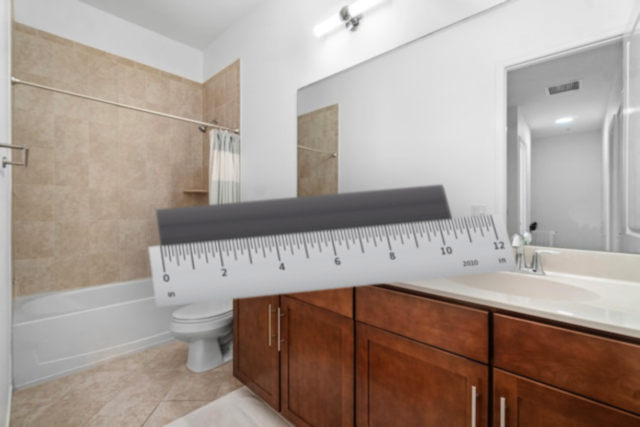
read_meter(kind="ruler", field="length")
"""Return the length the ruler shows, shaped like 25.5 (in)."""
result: 10.5 (in)
